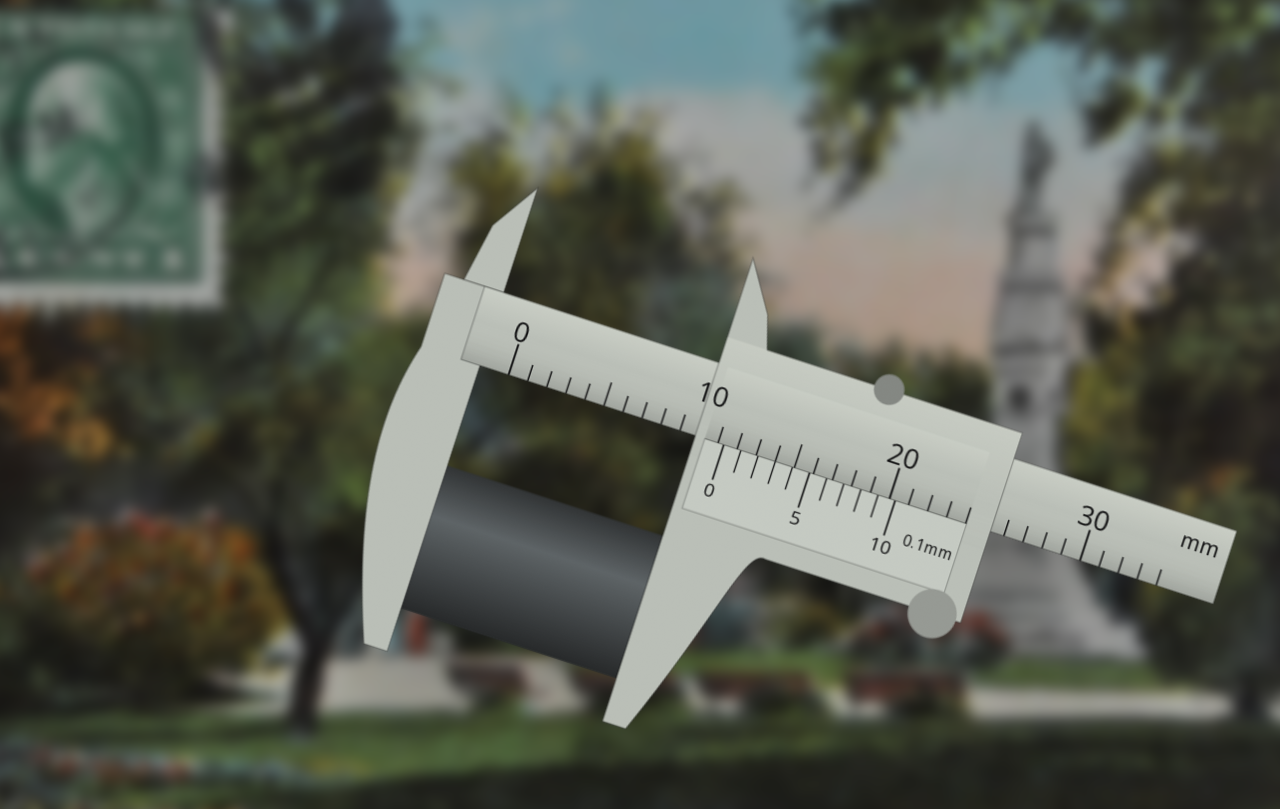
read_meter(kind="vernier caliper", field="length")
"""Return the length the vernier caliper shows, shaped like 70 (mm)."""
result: 11.3 (mm)
